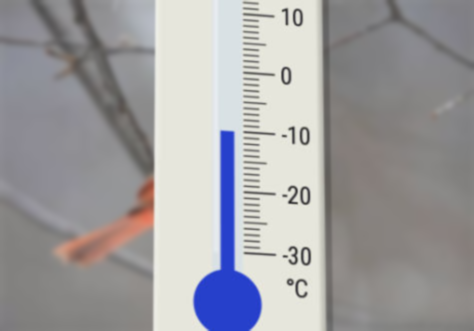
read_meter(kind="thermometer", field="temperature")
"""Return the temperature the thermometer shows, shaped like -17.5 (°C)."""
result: -10 (°C)
